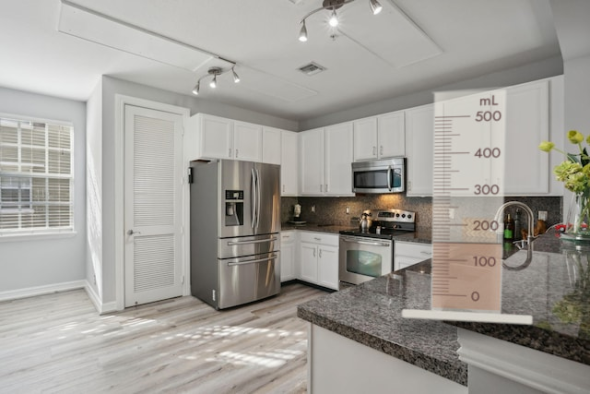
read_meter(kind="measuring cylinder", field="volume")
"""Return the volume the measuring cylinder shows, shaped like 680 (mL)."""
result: 150 (mL)
